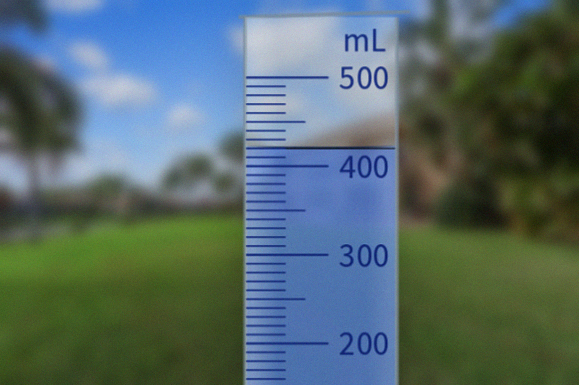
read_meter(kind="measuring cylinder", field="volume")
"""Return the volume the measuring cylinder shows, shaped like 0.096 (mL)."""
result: 420 (mL)
